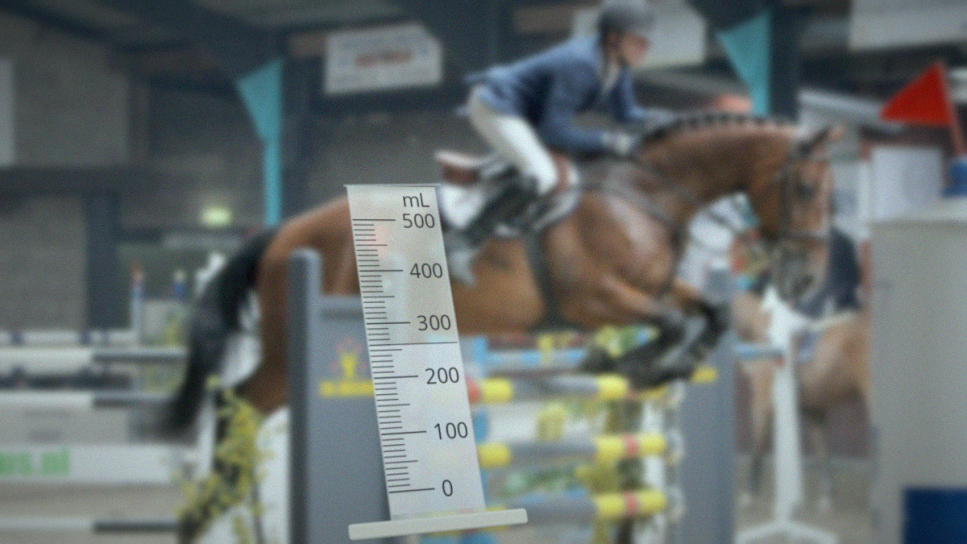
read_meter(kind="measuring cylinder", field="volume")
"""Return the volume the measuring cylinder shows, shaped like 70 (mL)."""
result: 260 (mL)
